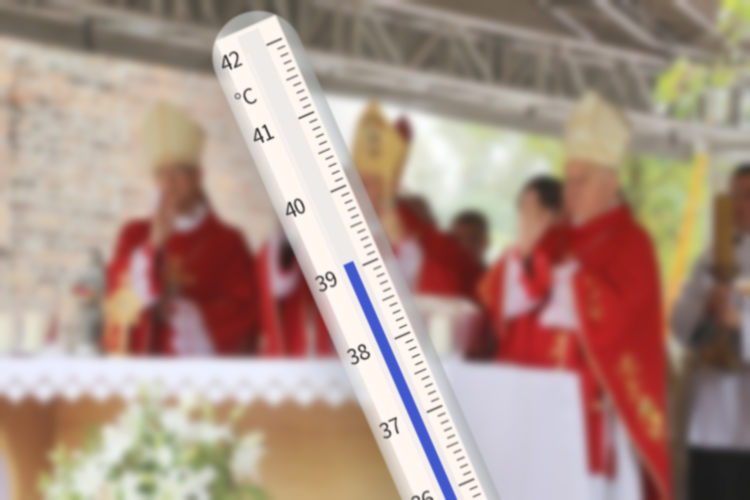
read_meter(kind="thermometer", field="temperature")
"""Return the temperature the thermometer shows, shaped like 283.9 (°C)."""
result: 39.1 (°C)
